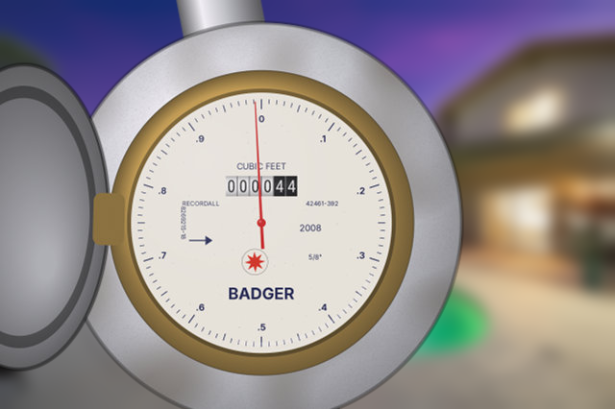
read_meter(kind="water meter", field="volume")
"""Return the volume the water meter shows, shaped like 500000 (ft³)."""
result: 43.99 (ft³)
